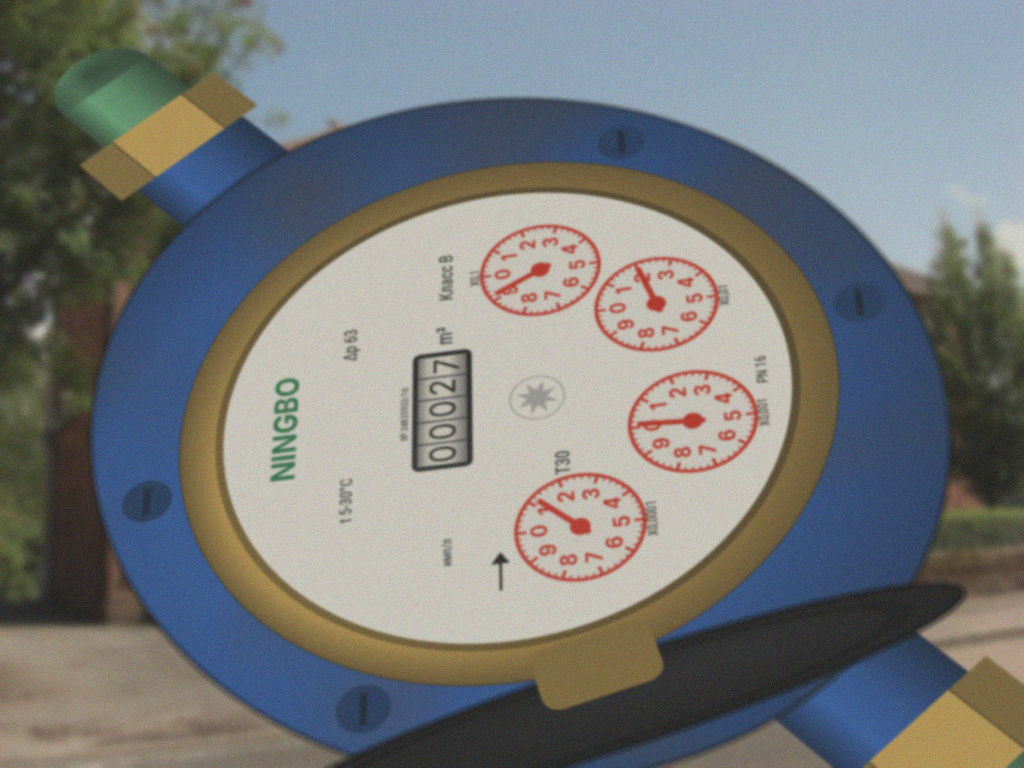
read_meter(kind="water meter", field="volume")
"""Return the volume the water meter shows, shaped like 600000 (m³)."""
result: 26.9201 (m³)
